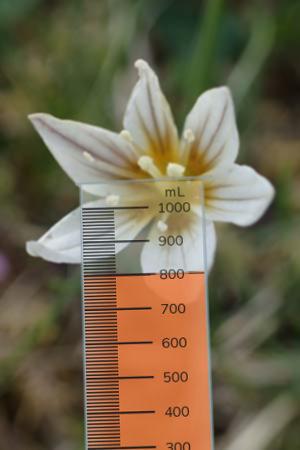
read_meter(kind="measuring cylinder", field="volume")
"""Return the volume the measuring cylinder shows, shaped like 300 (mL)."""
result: 800 (mL)
